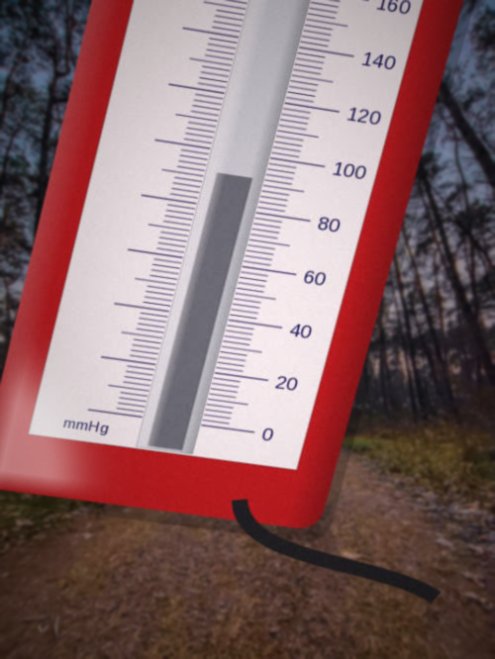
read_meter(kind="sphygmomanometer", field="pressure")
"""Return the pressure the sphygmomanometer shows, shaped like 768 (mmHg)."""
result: 92 (mmHg)
